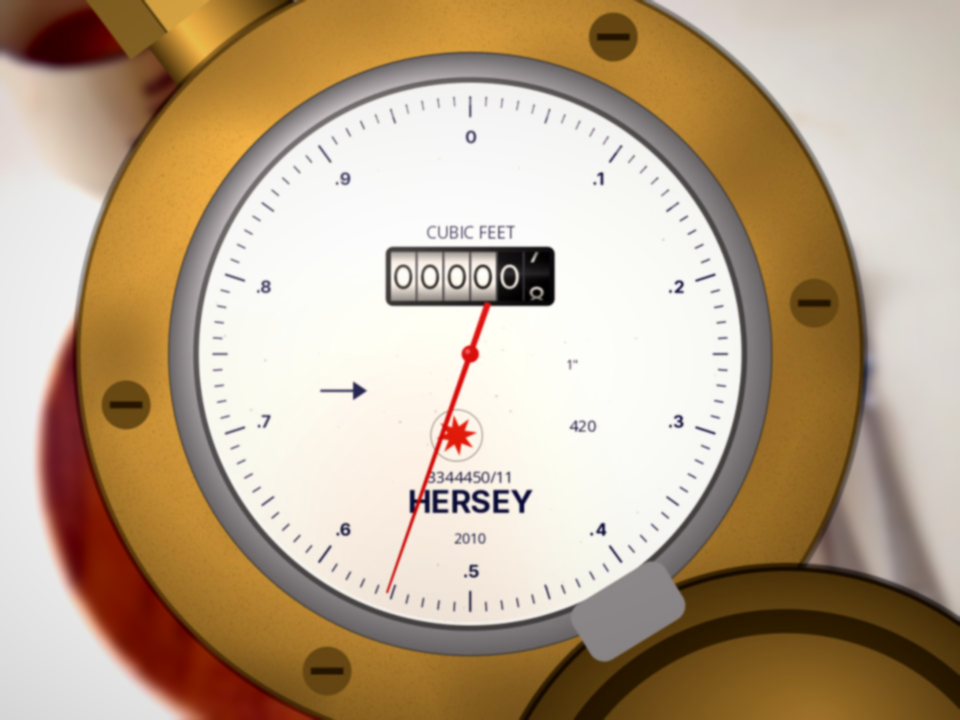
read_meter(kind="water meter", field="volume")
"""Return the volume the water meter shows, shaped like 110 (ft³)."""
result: 7.55 (ft³)
